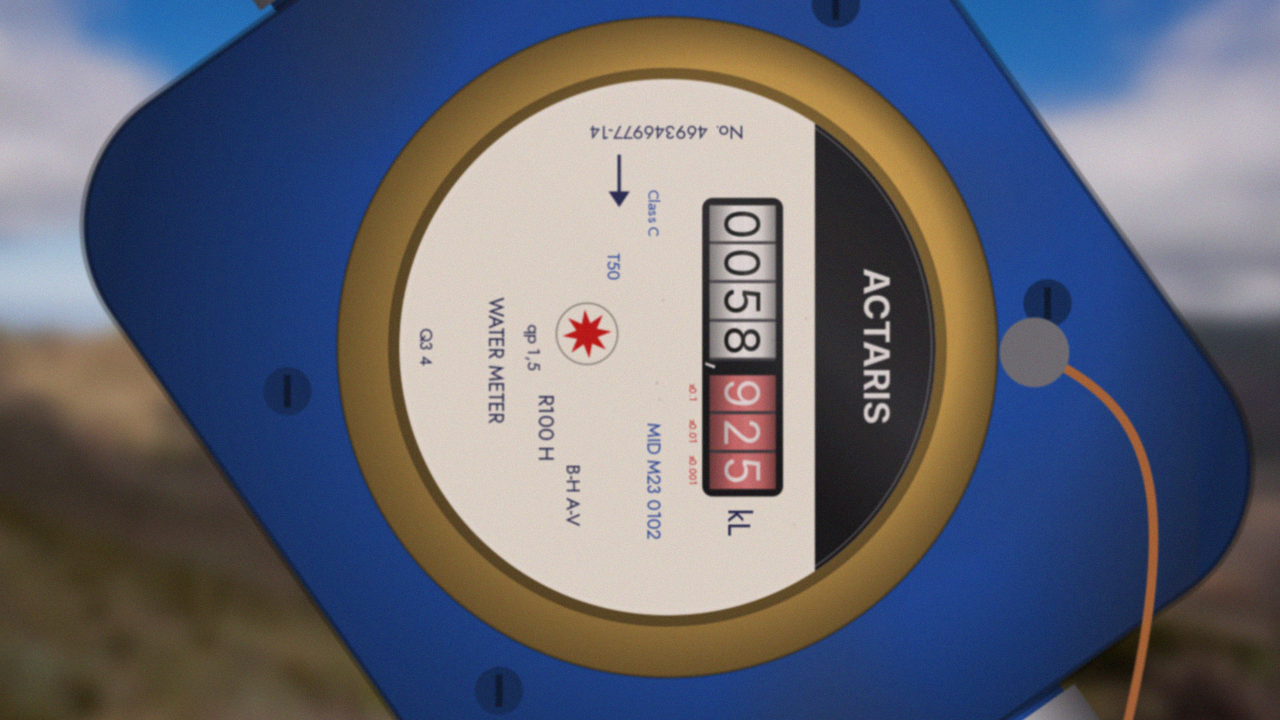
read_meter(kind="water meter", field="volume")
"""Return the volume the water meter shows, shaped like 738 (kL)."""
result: 58.925 (kL)
